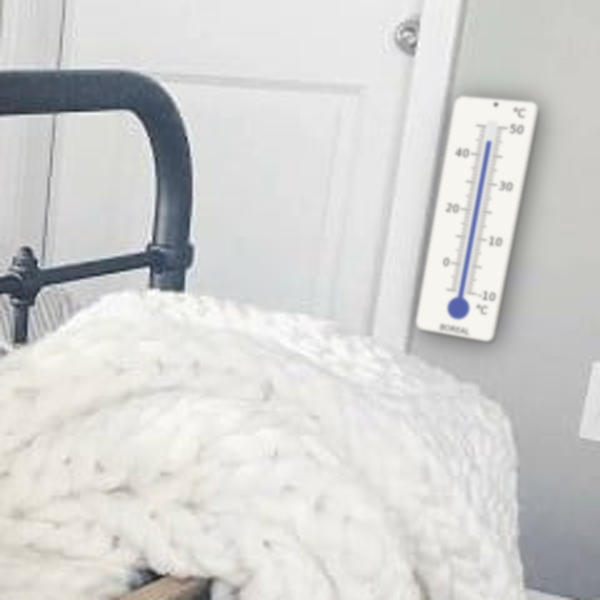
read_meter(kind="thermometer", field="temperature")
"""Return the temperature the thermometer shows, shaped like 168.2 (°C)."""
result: 45 (°C)
